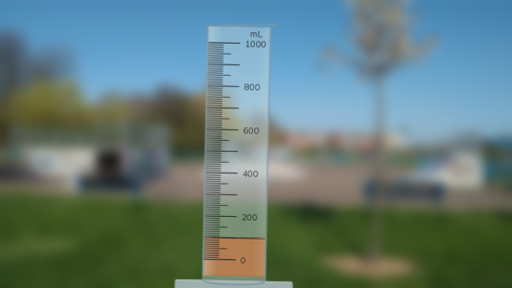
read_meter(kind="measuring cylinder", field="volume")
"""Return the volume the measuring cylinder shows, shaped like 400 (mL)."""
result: 100 (mL)
